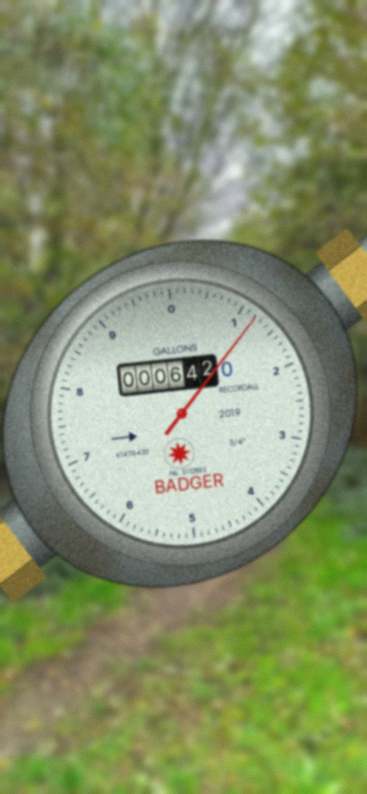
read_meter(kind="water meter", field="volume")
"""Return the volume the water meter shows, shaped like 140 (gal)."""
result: 6421.2 (gal)
